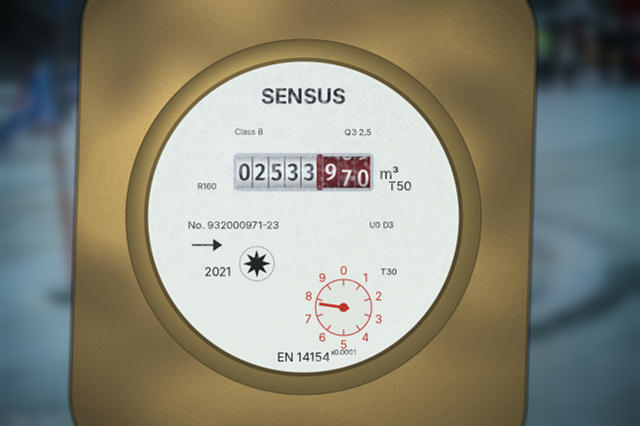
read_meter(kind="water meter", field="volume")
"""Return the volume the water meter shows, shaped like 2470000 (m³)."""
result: 2533.9697 (m³)
